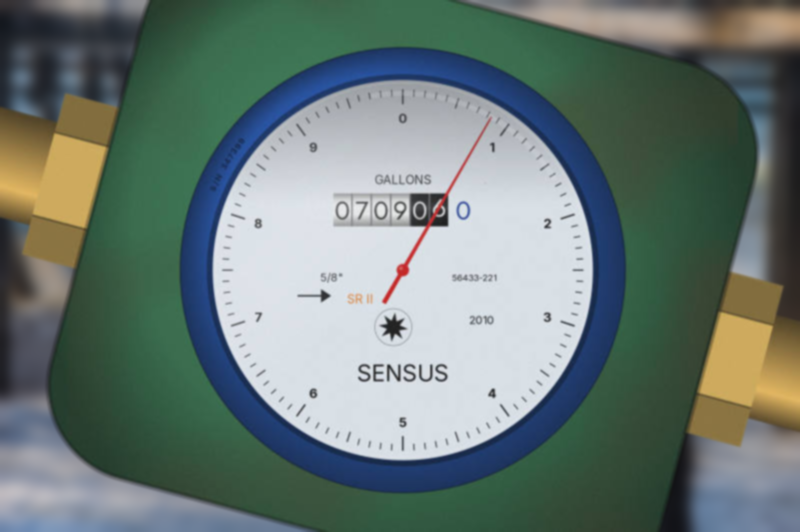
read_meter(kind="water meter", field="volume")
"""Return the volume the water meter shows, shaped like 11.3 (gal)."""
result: 709060.8 (gal)
